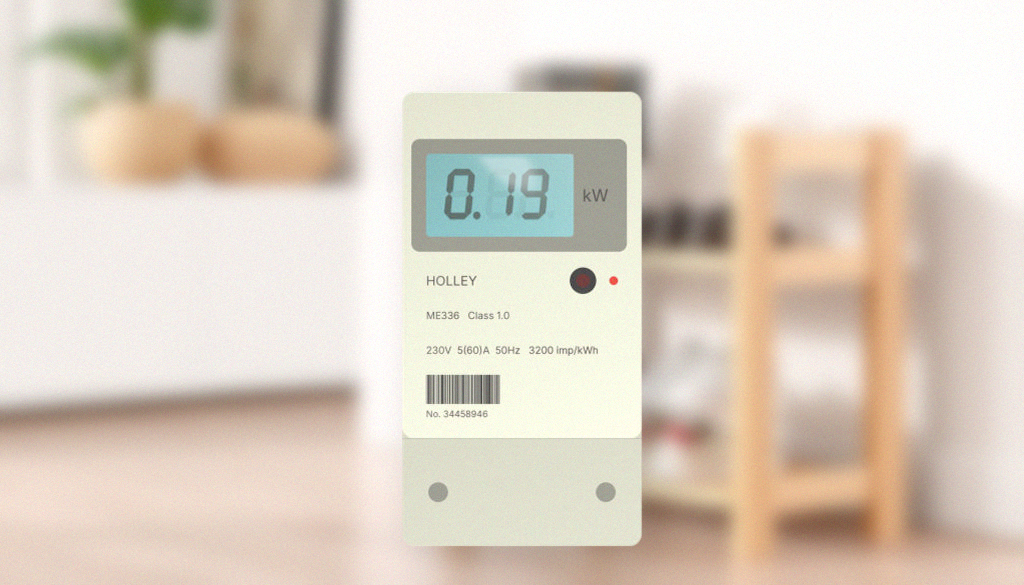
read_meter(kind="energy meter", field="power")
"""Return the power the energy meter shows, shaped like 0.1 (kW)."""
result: 0.19 (kW)
